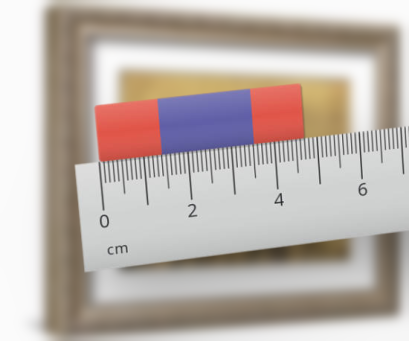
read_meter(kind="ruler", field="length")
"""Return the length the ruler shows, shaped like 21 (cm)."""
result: 4.7 (cm)
